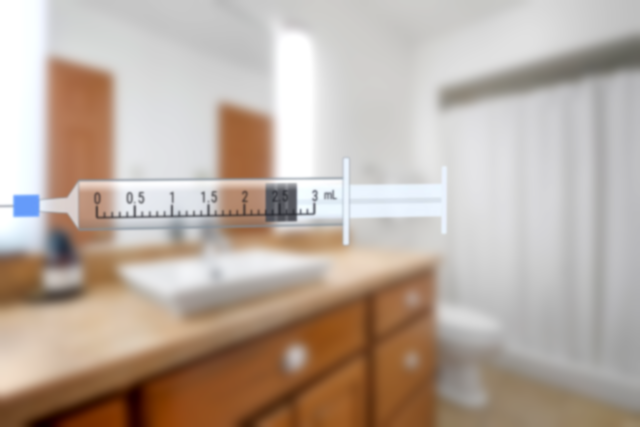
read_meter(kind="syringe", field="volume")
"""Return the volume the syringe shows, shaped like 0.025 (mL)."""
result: 2.3 (mL)
